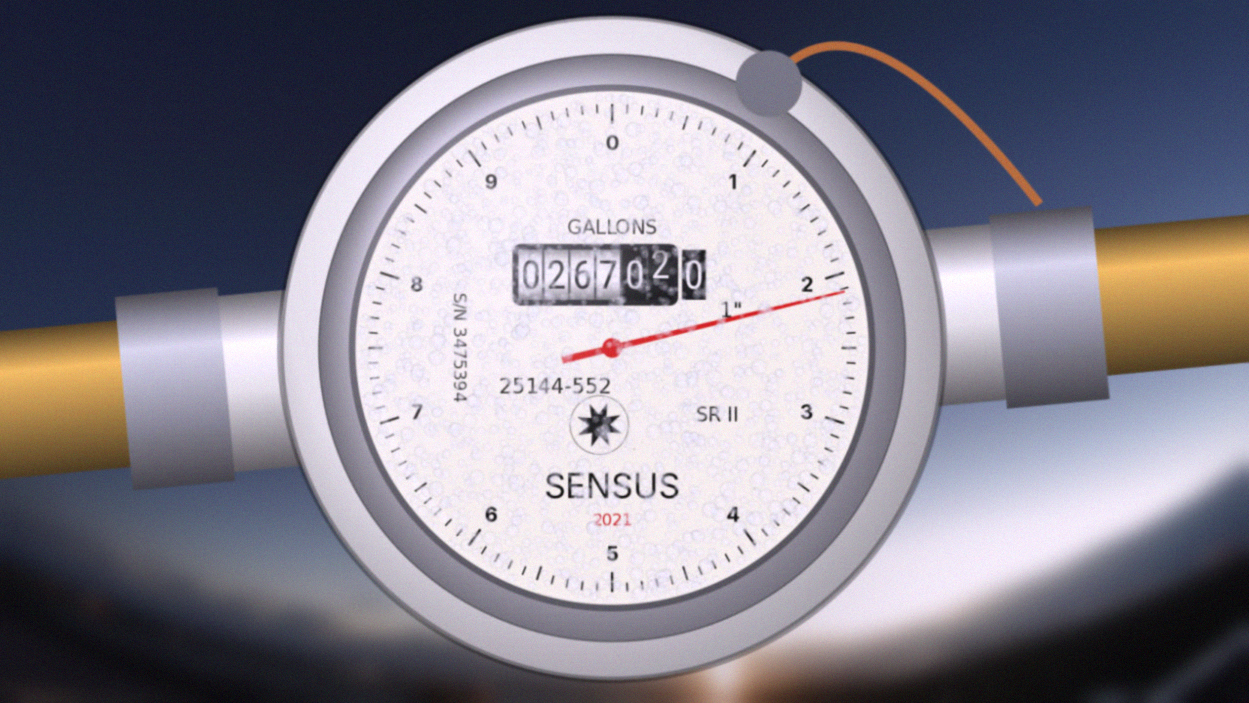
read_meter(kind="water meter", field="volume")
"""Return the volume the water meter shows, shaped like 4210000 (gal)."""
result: 267022.1 (gal)
